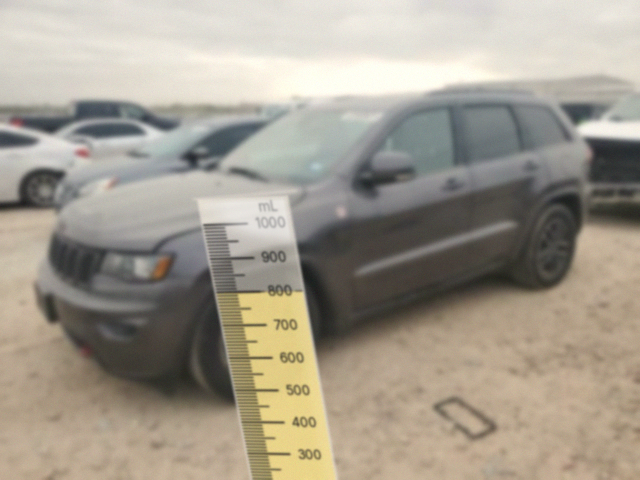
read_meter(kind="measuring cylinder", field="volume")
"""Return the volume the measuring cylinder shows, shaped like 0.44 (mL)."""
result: 800 (mL)
